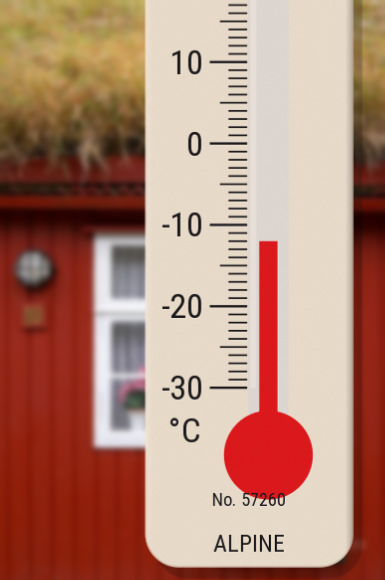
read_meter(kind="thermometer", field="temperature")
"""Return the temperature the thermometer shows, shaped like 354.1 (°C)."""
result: -12 (°C)
